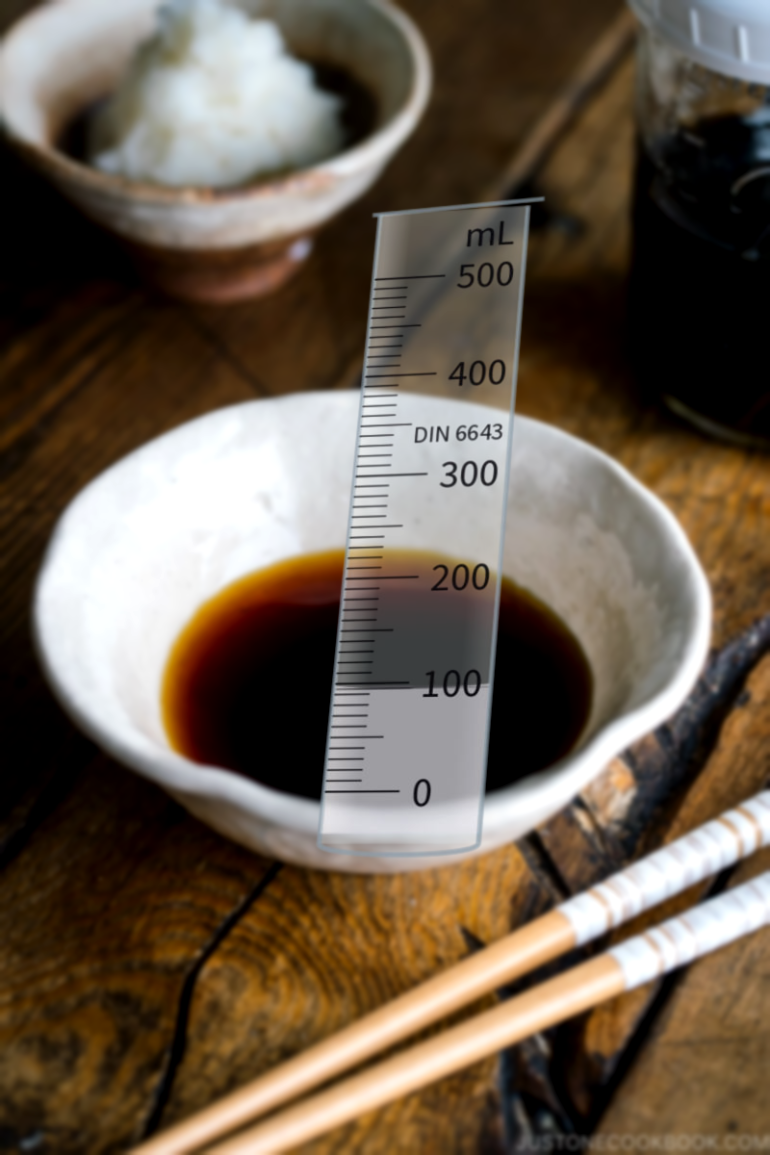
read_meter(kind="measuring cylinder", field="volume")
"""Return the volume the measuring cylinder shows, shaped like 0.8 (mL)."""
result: 95 (mL)
